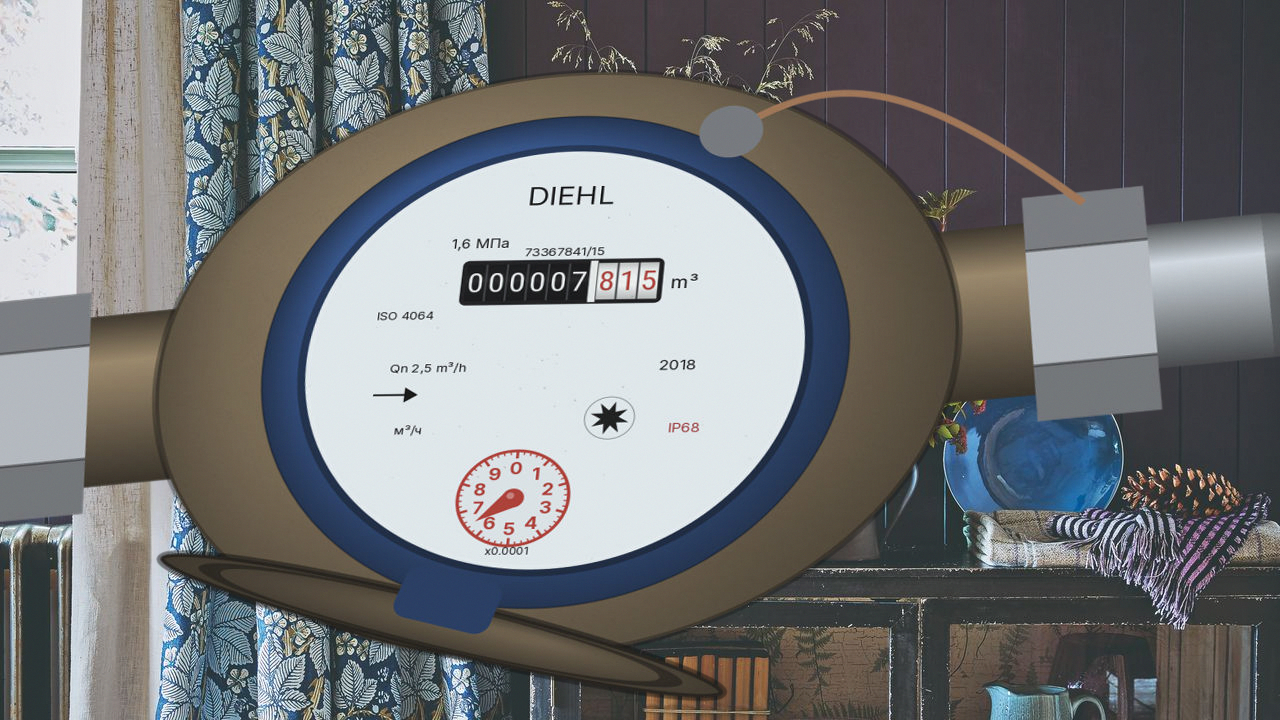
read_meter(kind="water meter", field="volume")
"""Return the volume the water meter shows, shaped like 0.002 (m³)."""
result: 7.8156 (m³)
